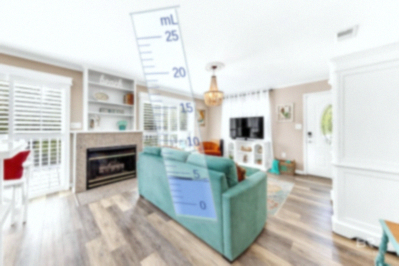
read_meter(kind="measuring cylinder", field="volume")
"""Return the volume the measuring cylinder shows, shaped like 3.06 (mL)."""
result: 4 (mL)
